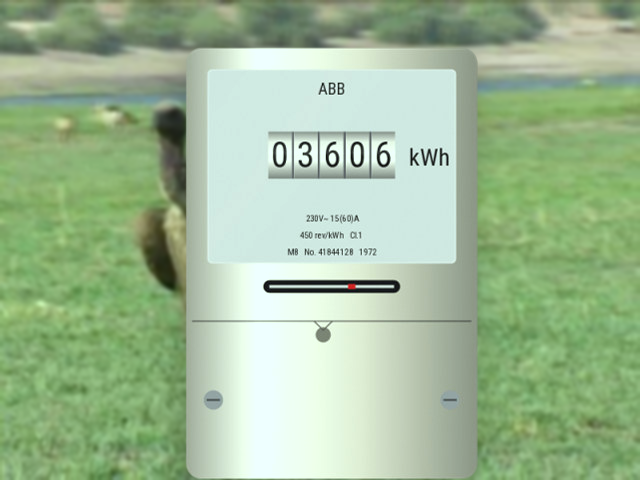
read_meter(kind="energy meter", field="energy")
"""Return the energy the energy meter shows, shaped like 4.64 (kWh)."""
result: 3606 (kWh)
